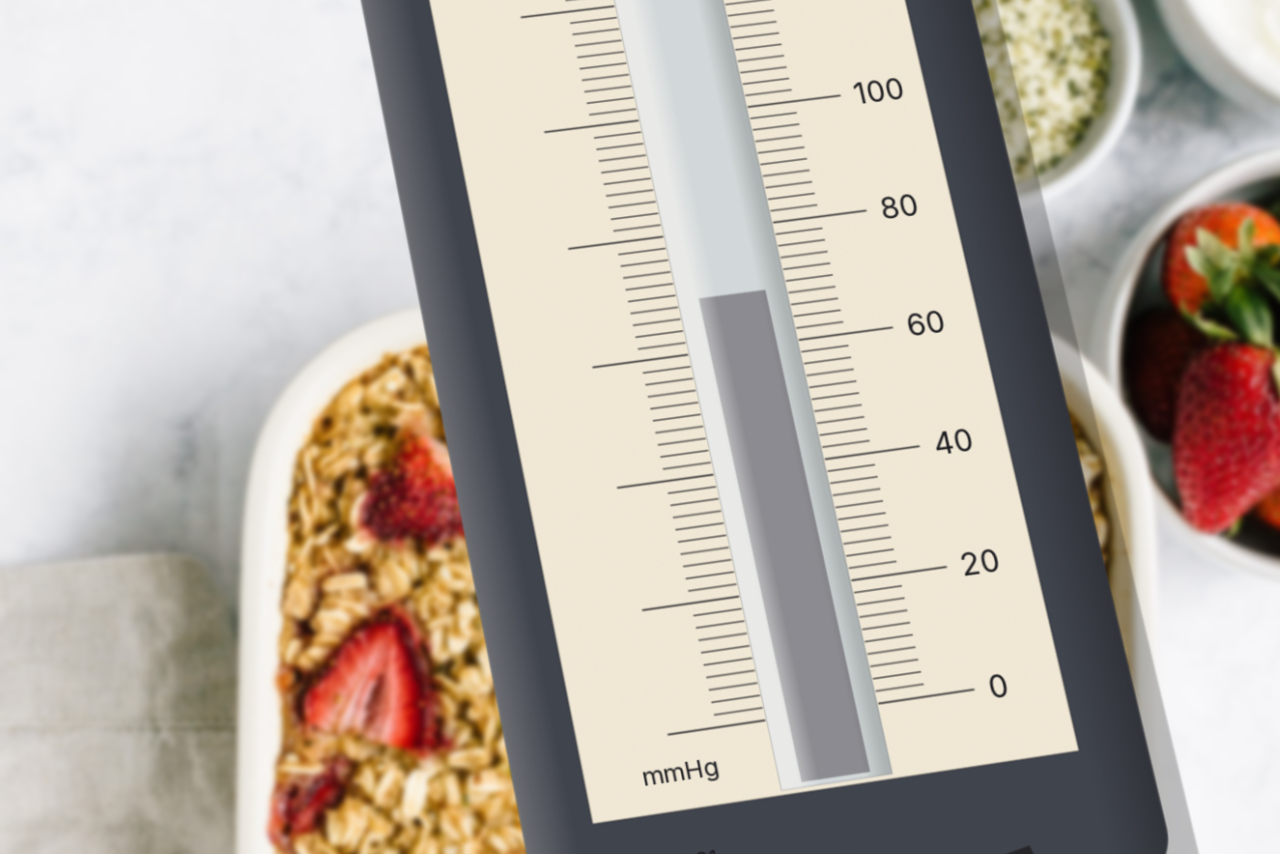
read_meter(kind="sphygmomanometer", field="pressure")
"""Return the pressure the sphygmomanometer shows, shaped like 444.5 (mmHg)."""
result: 69 (mmHg)
